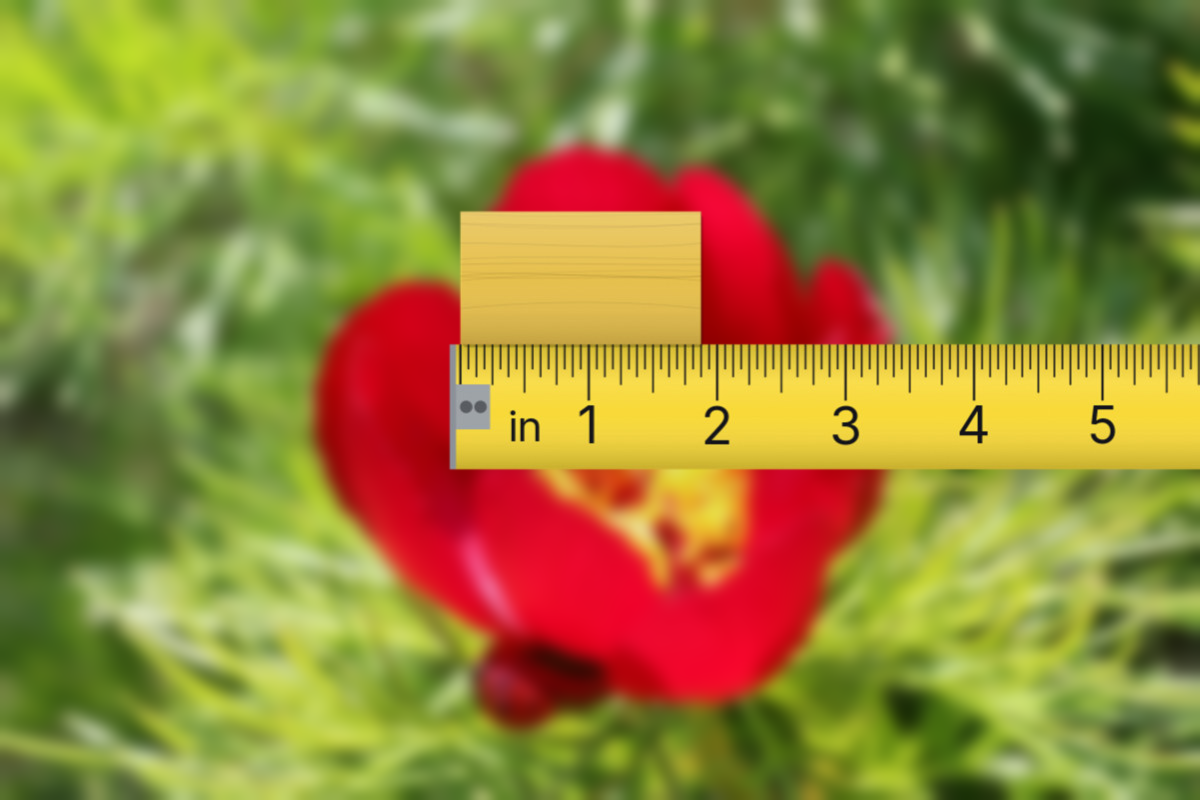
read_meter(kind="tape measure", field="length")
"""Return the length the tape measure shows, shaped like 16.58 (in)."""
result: 1.875 (in)
